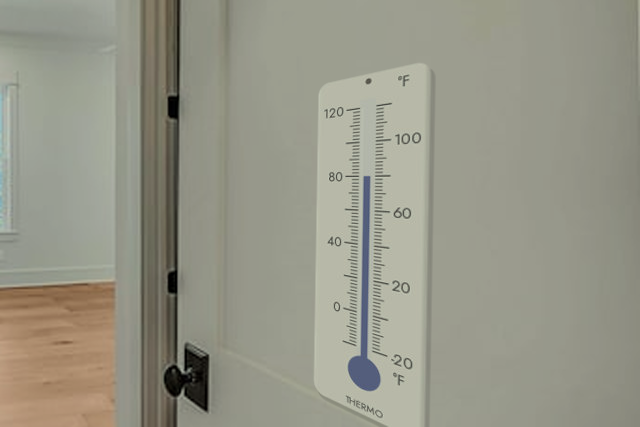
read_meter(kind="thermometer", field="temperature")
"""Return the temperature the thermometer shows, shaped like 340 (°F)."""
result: 80 (°F)
